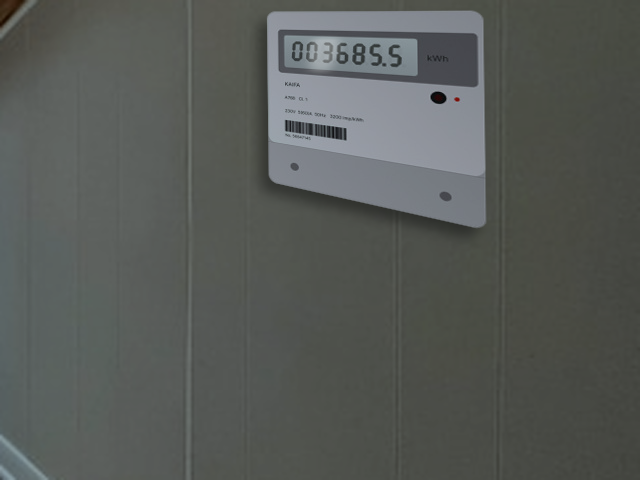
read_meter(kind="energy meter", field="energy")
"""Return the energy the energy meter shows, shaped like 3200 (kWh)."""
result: 3685.5 (kWh)
